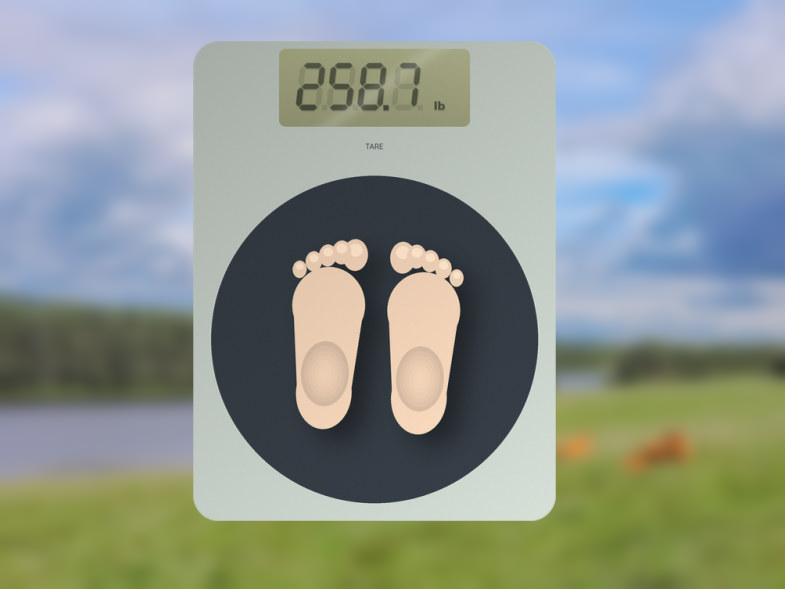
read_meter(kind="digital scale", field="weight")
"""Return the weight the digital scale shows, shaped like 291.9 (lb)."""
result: 258.7 (lb)
